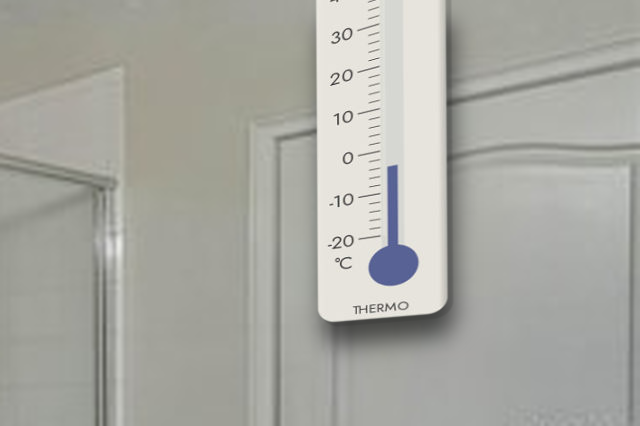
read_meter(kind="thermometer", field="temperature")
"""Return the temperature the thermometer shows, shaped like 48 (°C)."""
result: -4 (°C)
